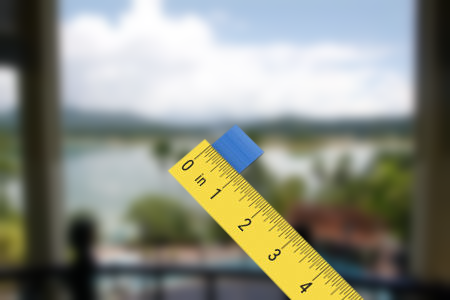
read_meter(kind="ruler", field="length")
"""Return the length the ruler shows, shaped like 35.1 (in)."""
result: 1 (in)
